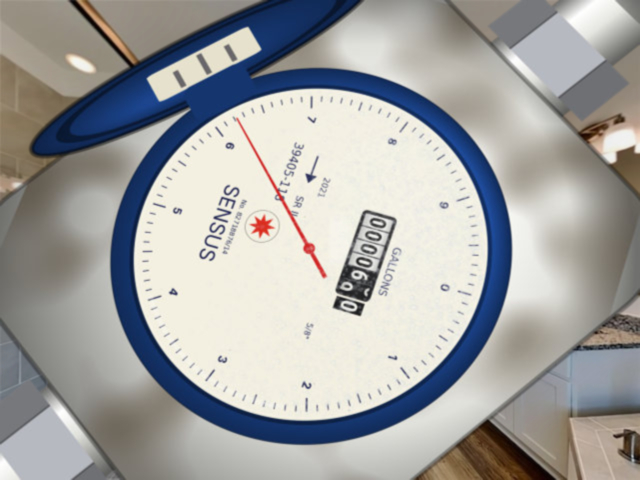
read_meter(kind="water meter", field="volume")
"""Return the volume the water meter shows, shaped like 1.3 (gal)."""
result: 686.2 (gal)
